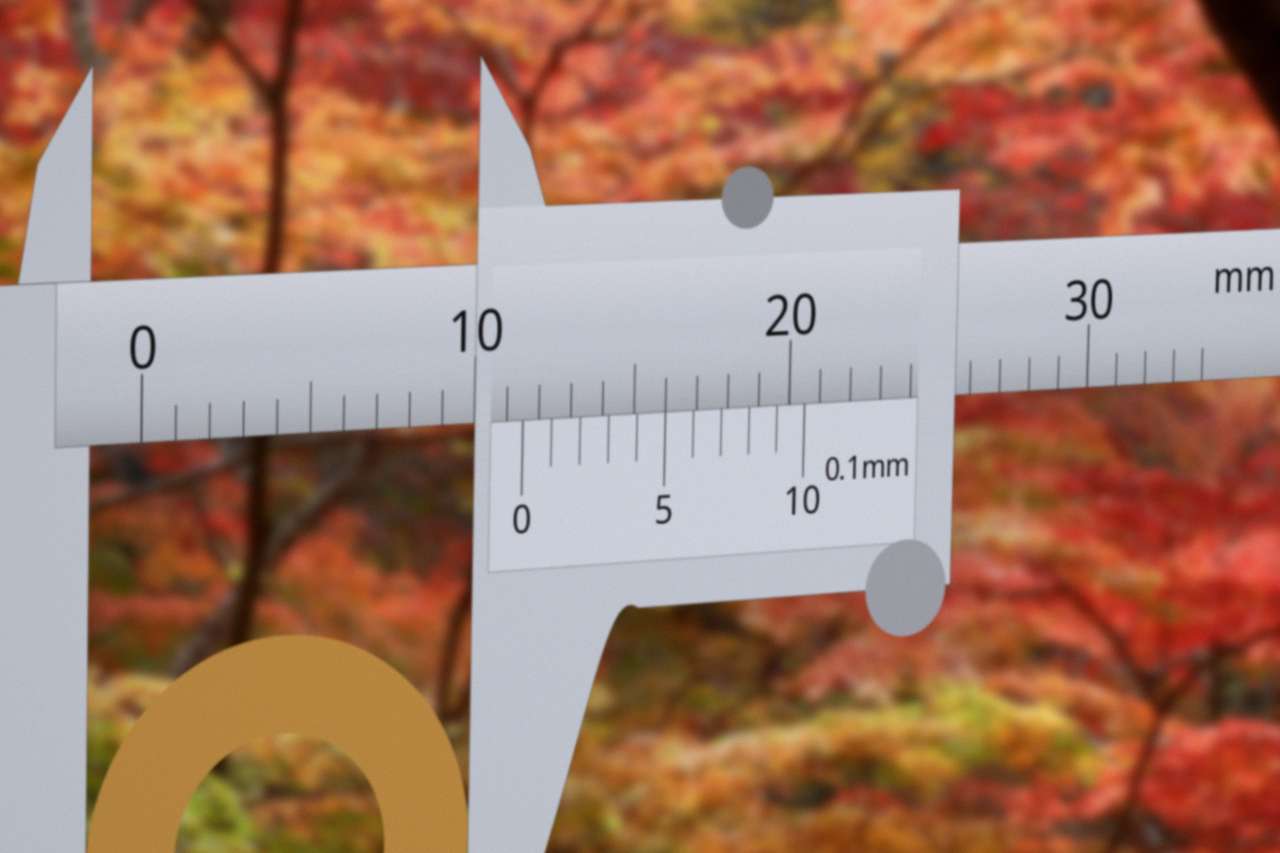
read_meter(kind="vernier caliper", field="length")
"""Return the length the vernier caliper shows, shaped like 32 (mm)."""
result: 11.5 (mm)
